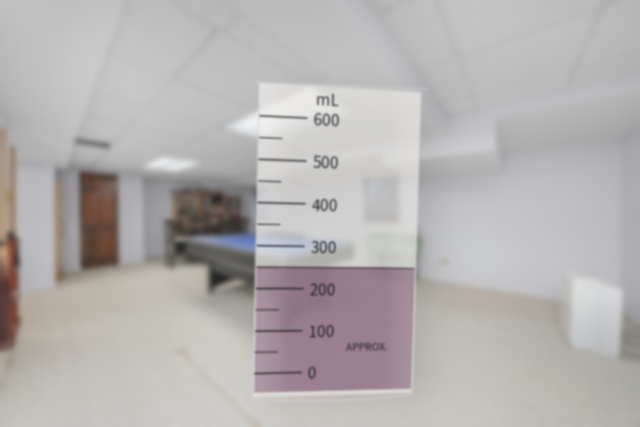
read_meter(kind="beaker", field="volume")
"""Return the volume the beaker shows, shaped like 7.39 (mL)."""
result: 250 (mL)
